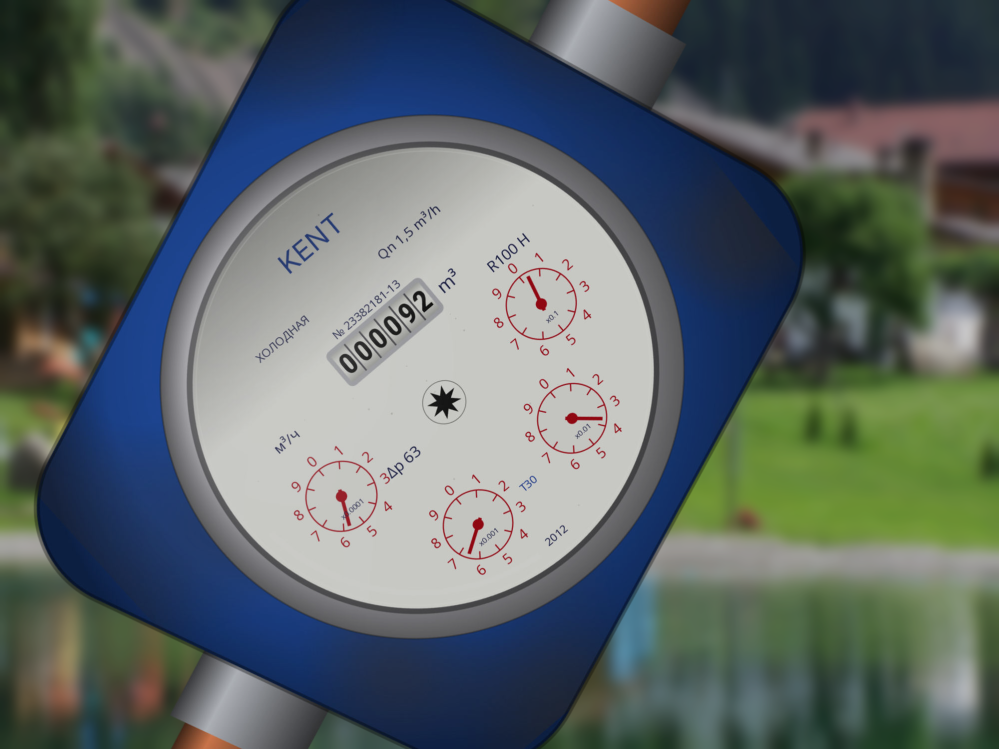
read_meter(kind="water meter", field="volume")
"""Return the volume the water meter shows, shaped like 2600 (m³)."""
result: 92.0365 (m³)
